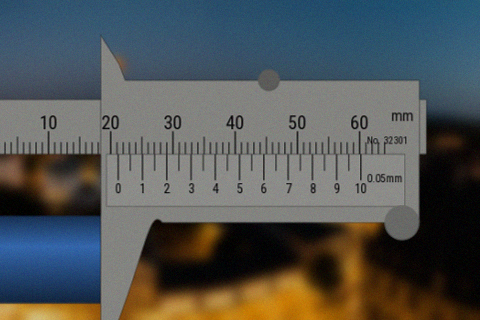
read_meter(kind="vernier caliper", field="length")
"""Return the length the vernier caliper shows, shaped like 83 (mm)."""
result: 21.2 (mm)
